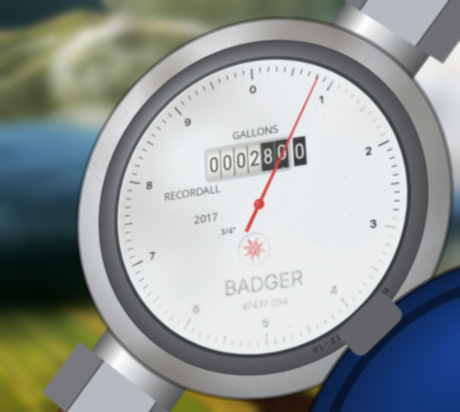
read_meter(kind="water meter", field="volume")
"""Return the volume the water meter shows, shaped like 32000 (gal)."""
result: 2800.8 (gal)
